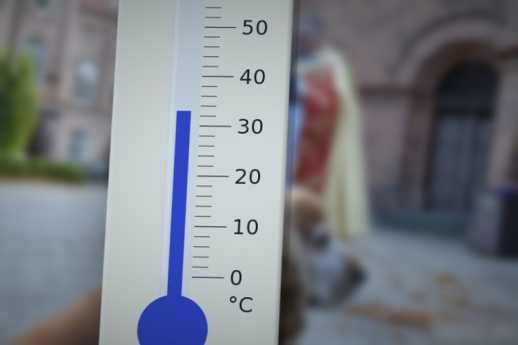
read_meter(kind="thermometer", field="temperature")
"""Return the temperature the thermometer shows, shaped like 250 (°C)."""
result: 33 (°C)
